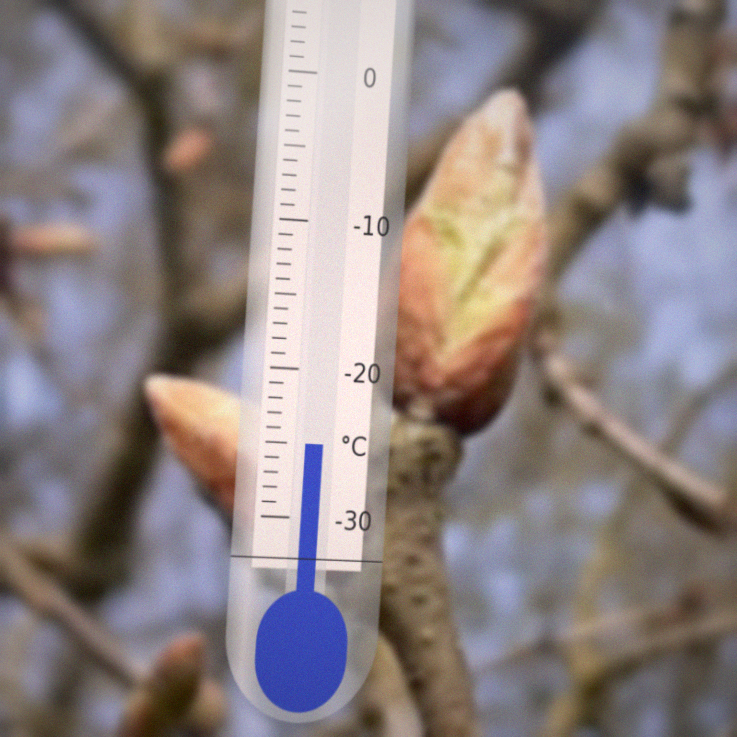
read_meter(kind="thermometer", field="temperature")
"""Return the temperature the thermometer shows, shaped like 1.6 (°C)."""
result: -25 (°C)
